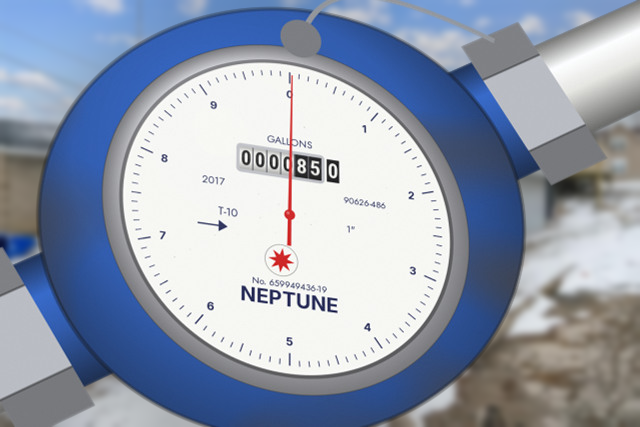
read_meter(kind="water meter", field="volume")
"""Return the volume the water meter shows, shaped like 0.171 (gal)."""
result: 850.0 (gal)
